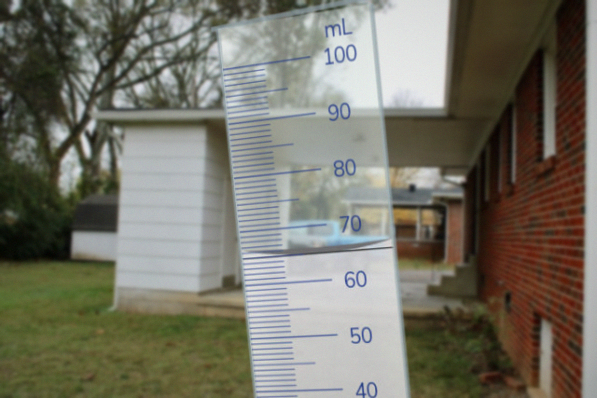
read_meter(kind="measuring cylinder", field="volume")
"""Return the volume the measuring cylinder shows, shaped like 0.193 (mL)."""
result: 65 (mL)
